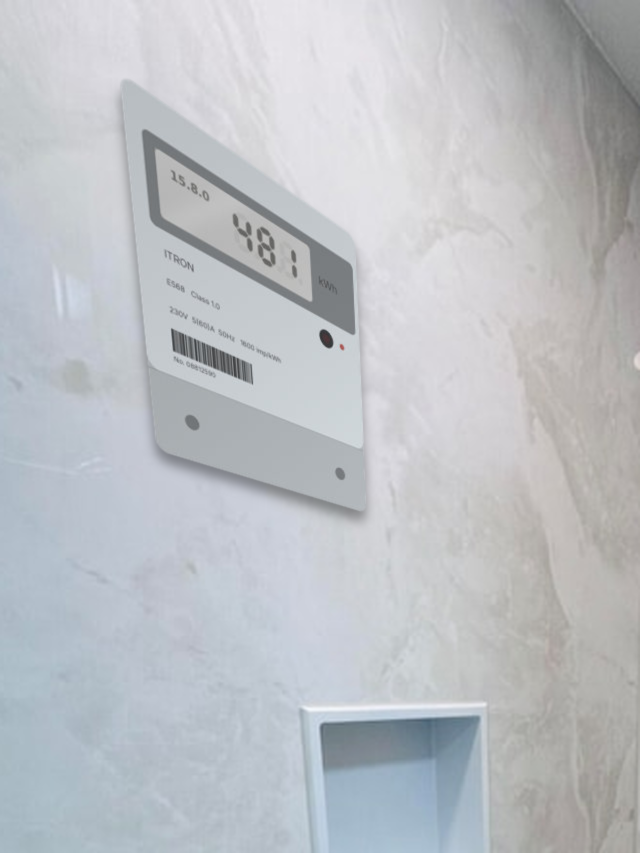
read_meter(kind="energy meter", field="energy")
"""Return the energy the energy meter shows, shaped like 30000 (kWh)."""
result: 481 (kWh)
